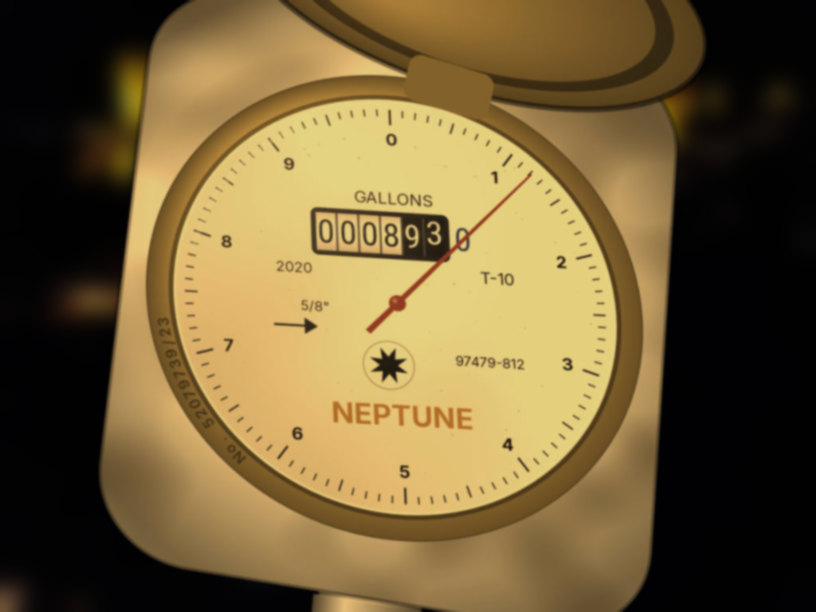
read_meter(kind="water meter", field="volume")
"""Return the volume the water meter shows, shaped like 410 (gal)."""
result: 8931.2 (gal)
